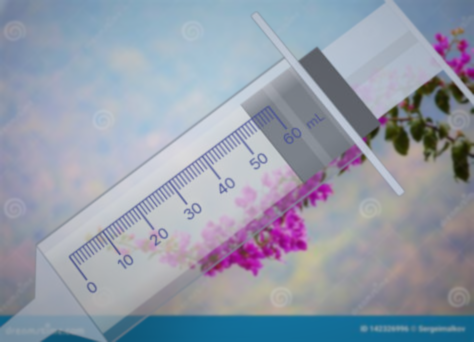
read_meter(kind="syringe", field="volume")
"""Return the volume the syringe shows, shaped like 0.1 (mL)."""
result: 55 (mL)
